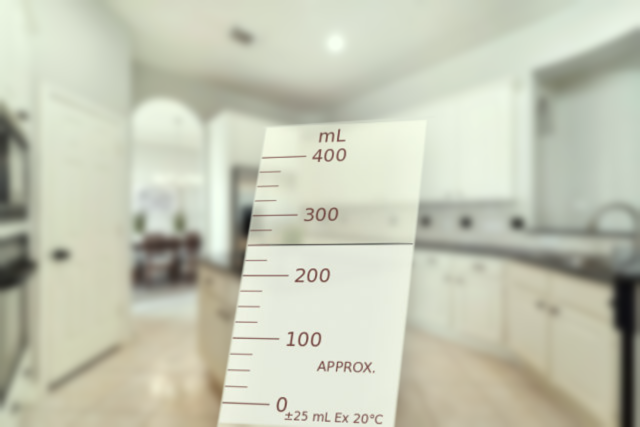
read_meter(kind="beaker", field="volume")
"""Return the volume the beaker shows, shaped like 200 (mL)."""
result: 250 (mL)
